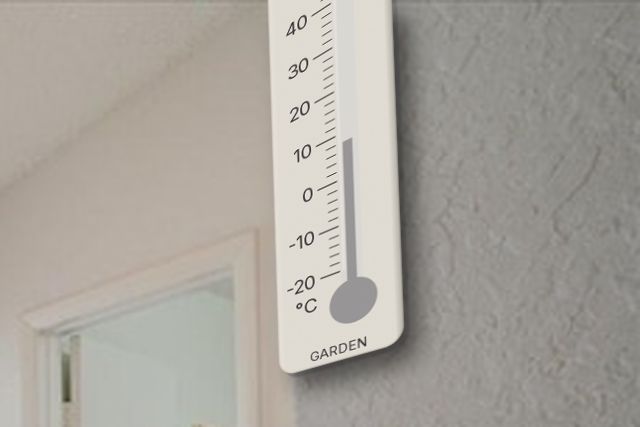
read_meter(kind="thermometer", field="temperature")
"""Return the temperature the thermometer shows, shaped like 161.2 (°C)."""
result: 8 (°C)
